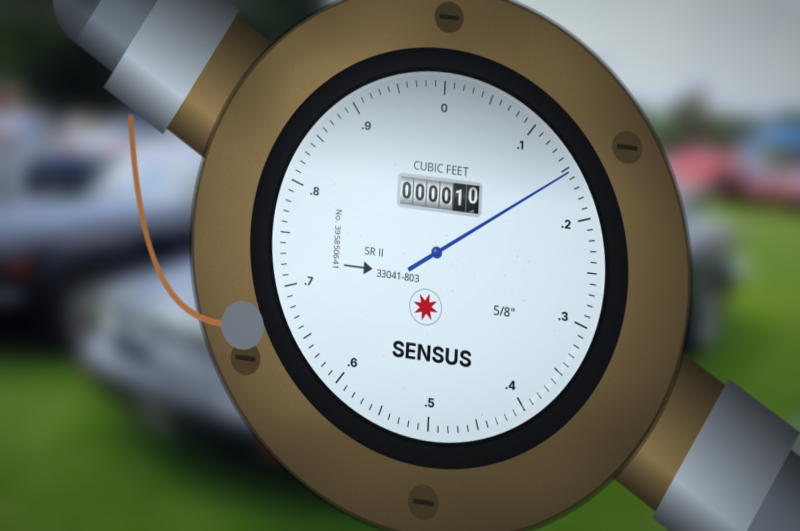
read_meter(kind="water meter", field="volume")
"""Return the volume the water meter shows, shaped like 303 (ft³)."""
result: 10.15 (ft³)
